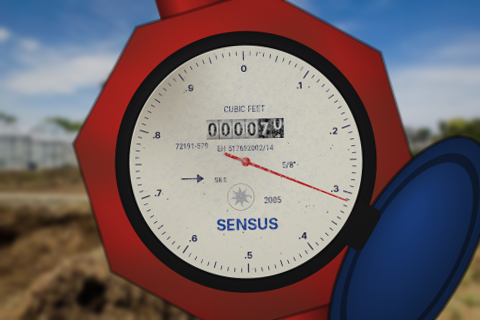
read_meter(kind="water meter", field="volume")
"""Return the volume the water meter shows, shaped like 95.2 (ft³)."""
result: 70.31 (ft³)
